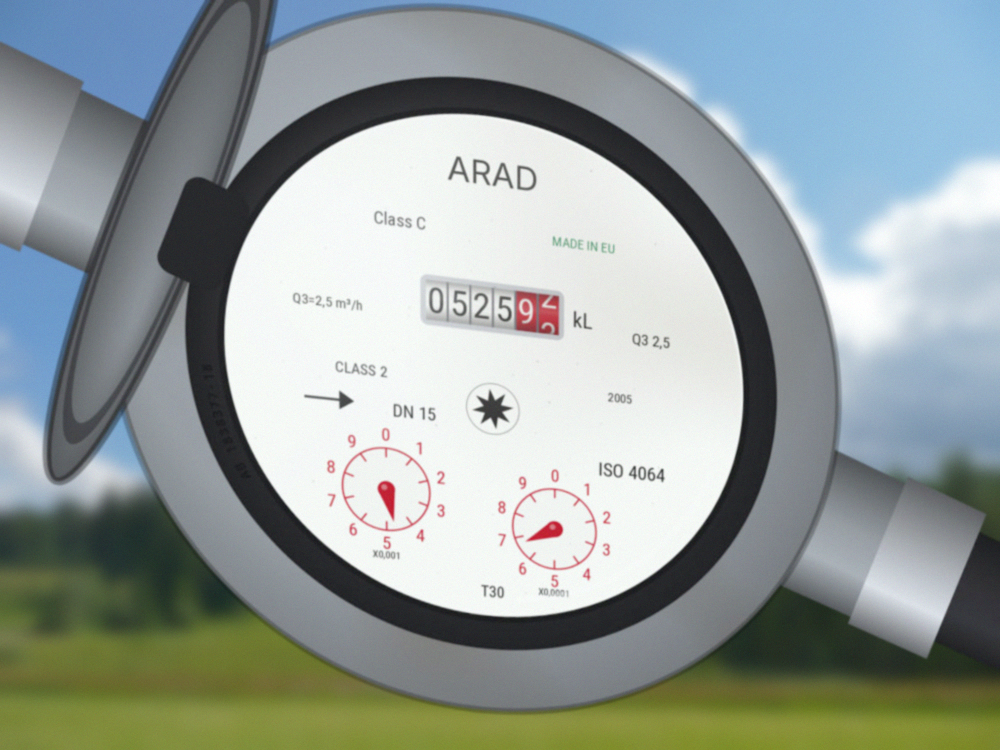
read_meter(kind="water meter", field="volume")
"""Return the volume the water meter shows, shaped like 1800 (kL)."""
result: 525.9246 (kL)
